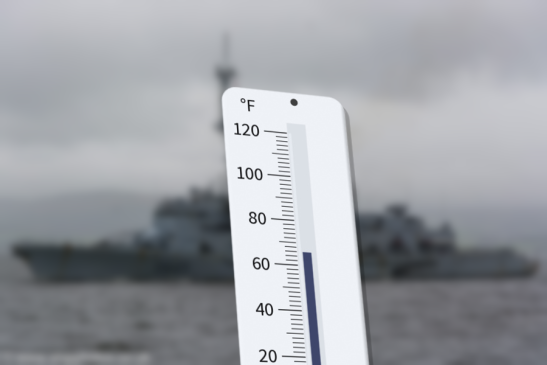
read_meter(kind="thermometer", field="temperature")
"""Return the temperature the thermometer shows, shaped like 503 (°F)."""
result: 66 (°F)
